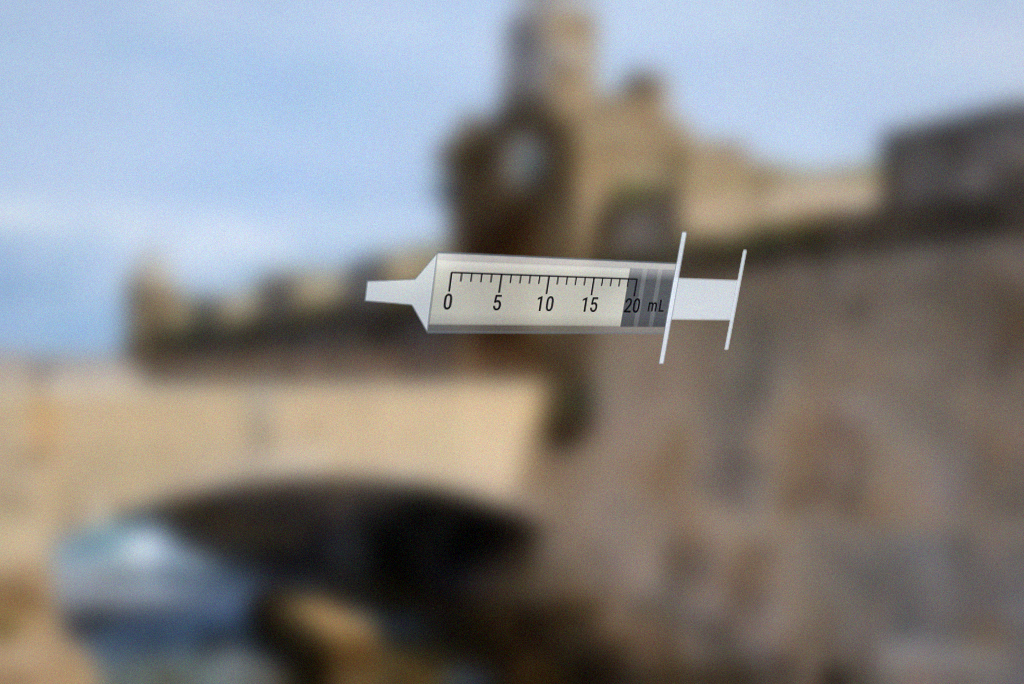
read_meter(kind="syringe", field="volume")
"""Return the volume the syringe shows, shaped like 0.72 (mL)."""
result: 19 (mL)
